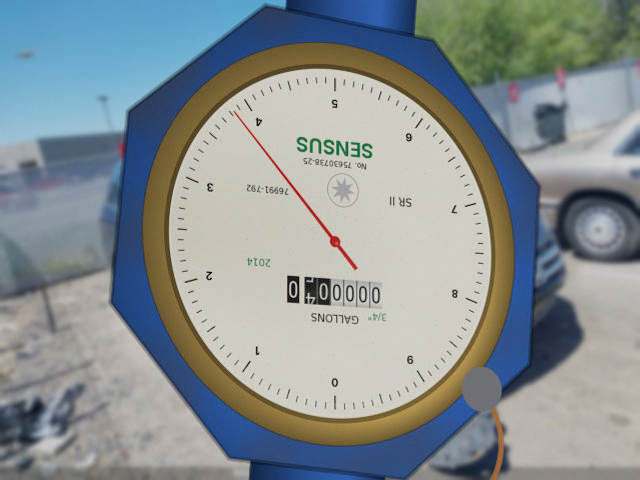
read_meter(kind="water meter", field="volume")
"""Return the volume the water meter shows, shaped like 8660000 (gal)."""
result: 43.8 (gal)
